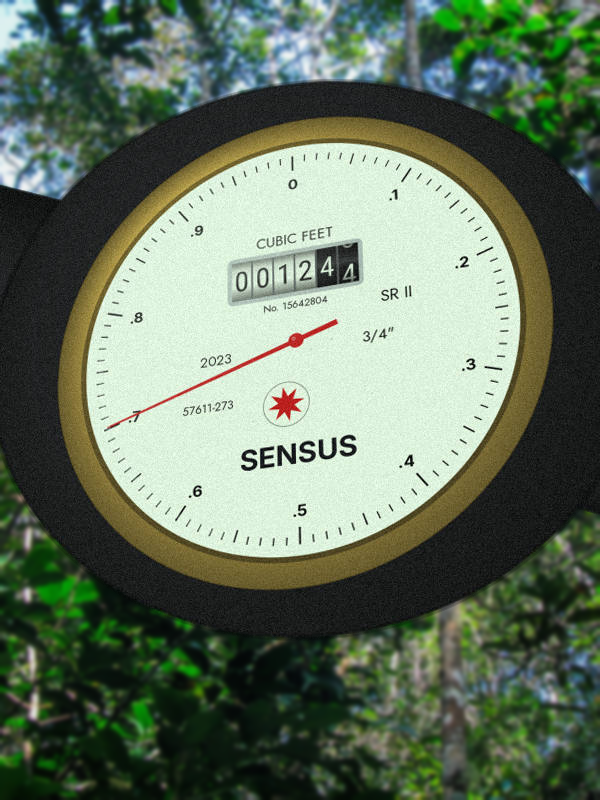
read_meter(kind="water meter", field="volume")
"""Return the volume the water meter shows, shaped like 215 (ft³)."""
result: 1243.70 (ft³)
